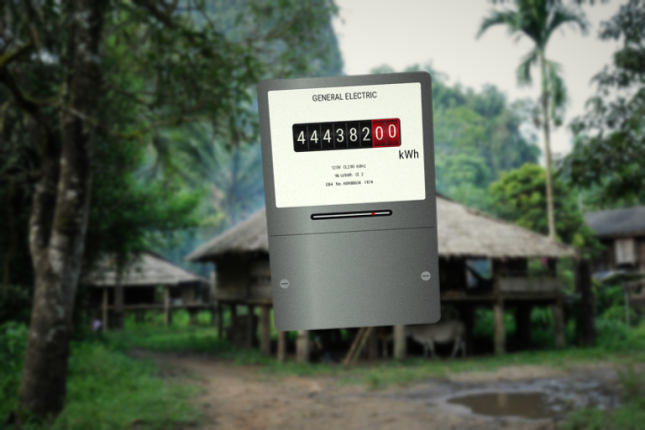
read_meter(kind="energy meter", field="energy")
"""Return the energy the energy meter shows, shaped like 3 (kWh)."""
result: 444382.00 (kWh)
